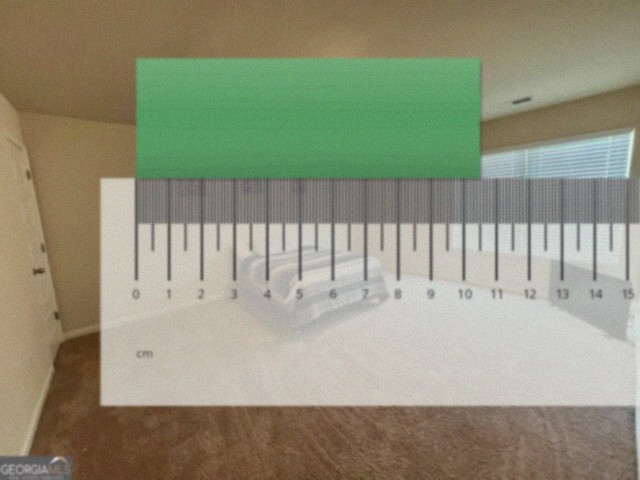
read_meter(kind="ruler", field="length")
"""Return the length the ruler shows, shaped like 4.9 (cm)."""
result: 10.5 (cm)
